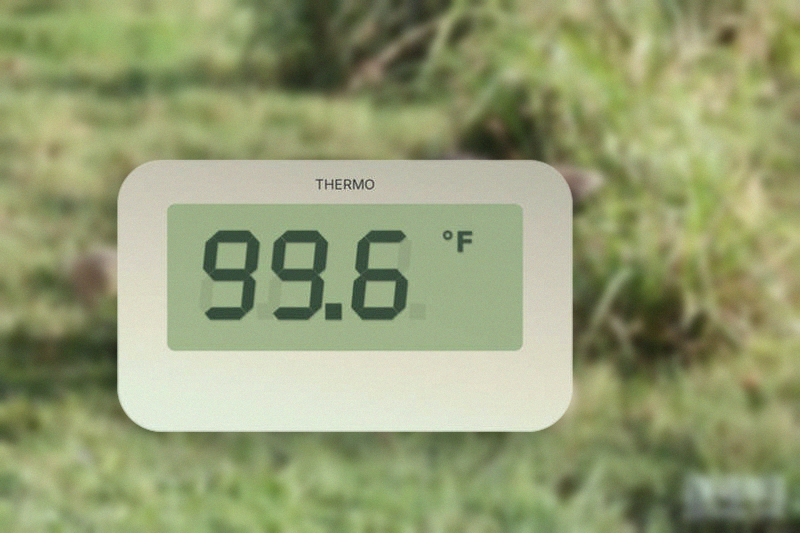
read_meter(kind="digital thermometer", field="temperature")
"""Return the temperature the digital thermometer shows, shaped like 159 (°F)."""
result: 99.6 (°F)
